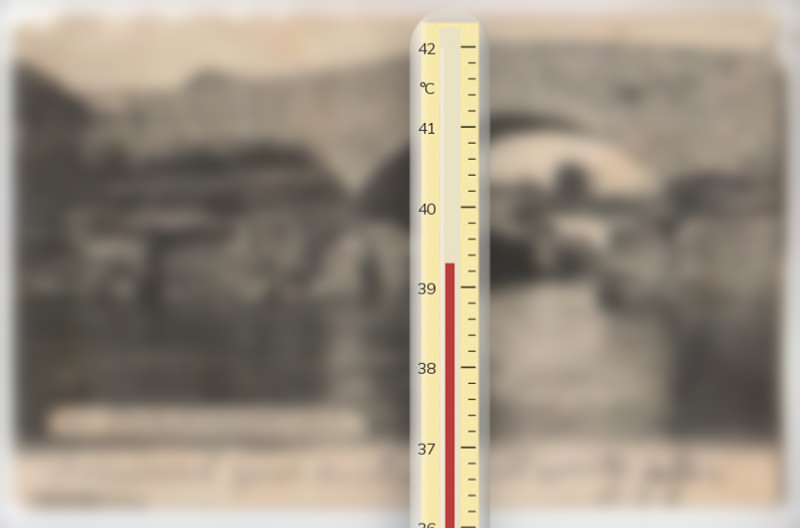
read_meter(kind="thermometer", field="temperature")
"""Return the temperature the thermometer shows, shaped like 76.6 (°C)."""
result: 39.3 (°C)
